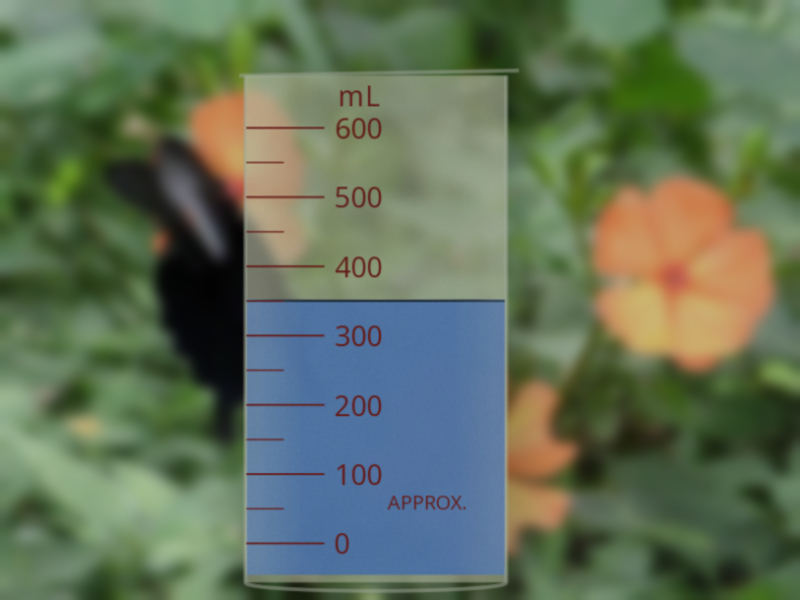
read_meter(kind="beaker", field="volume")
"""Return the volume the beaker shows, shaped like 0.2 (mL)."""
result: 350 (mL)
